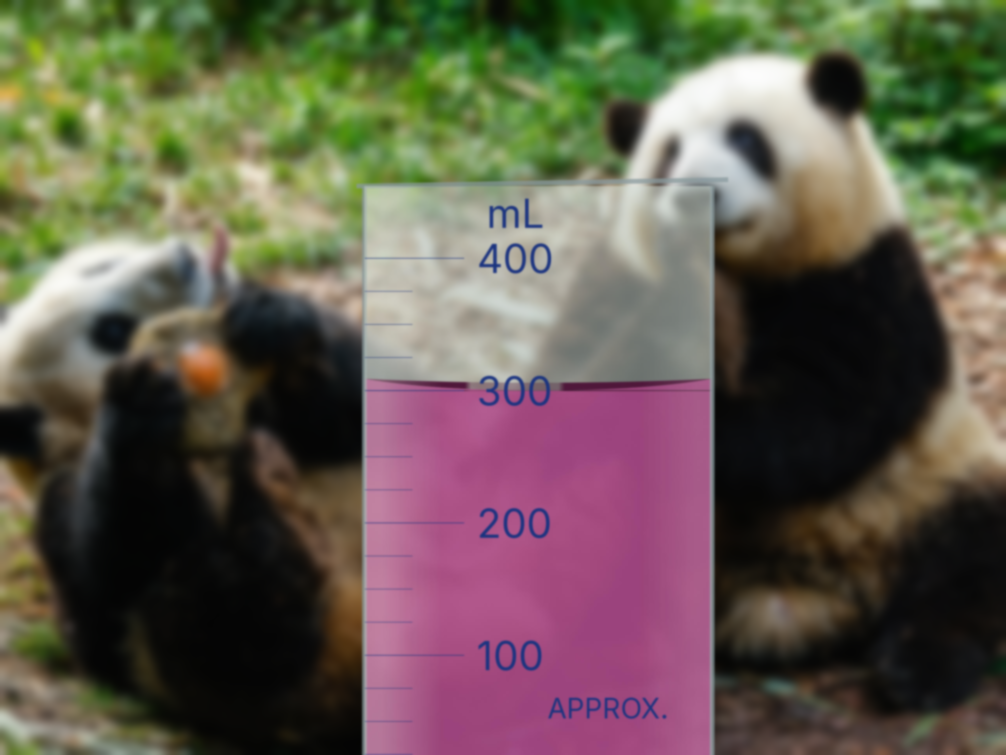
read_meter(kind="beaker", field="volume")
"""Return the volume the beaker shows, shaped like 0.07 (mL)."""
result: 300 (mL)
